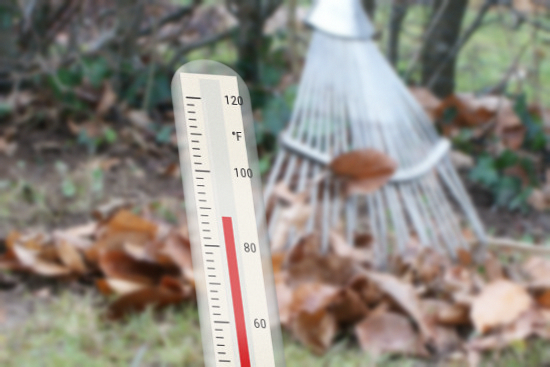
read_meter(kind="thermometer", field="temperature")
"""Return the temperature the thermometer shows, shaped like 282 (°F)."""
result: 88 (°F)
